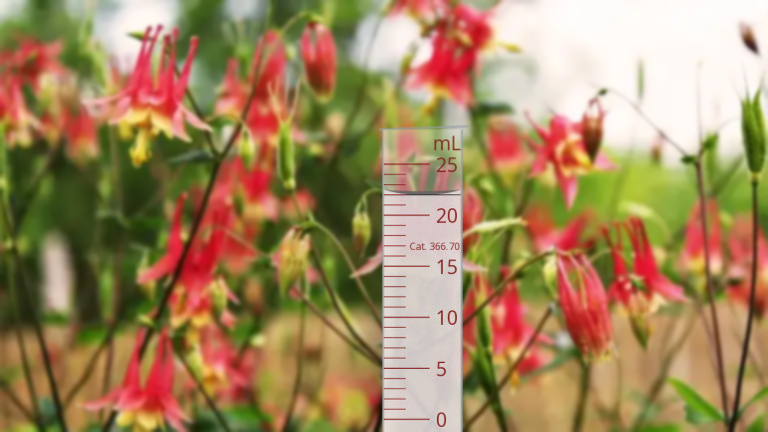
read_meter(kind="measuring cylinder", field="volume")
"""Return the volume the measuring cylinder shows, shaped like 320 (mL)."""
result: 22 (mL)
